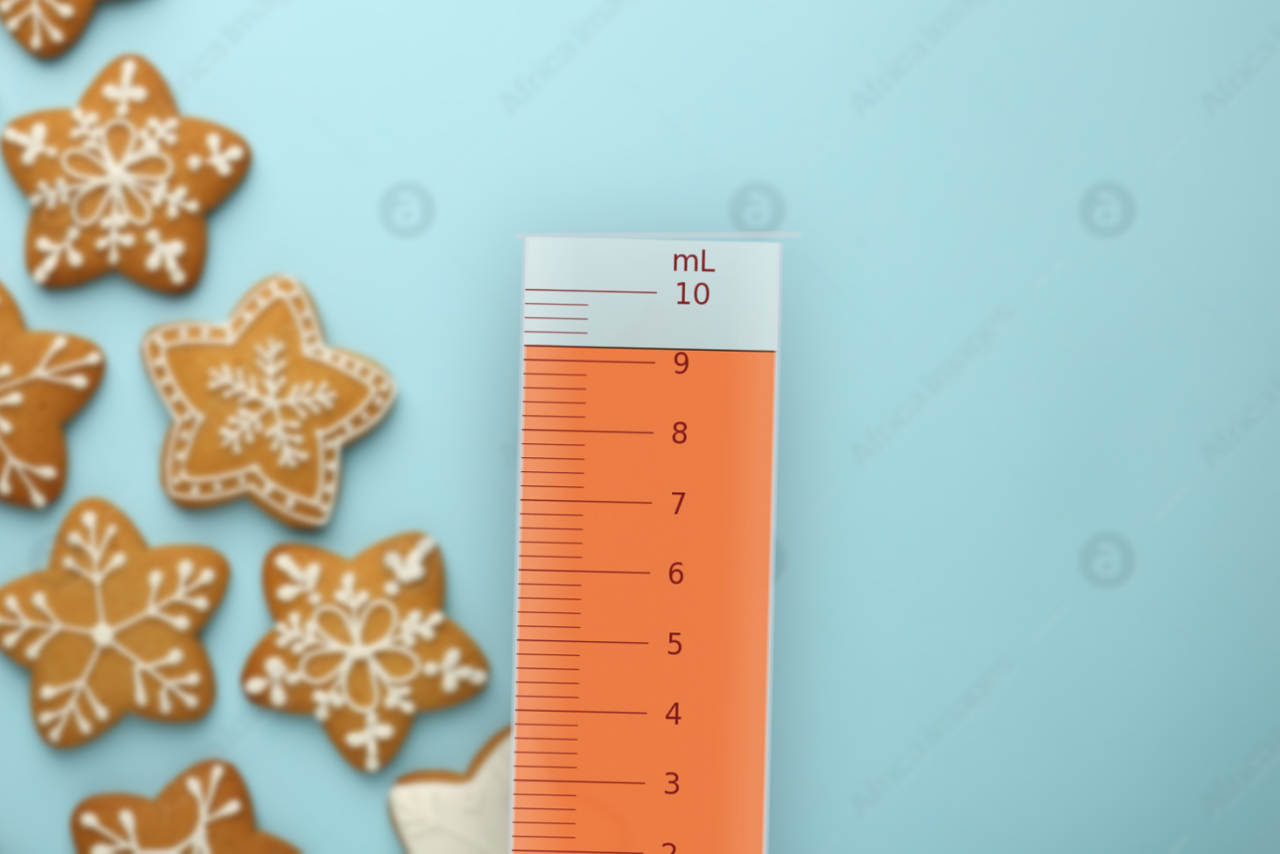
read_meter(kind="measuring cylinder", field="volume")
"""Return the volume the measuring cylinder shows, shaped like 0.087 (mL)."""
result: 9.2 (mL)
